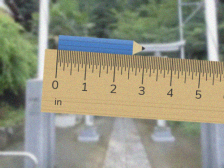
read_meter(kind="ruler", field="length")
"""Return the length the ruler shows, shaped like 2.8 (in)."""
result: 3 (in)
